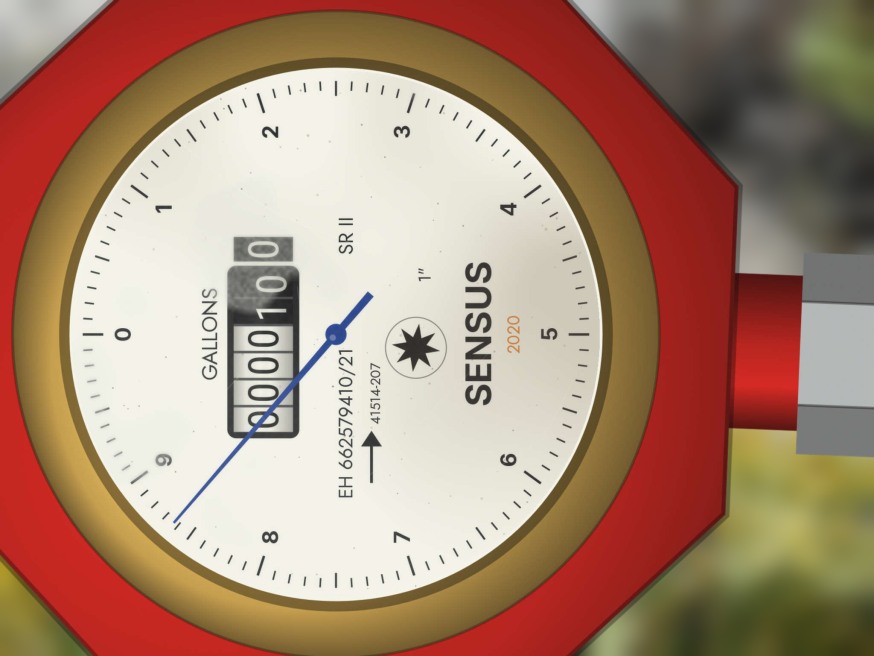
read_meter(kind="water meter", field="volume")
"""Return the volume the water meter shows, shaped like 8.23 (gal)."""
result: 98.6 (gal)
